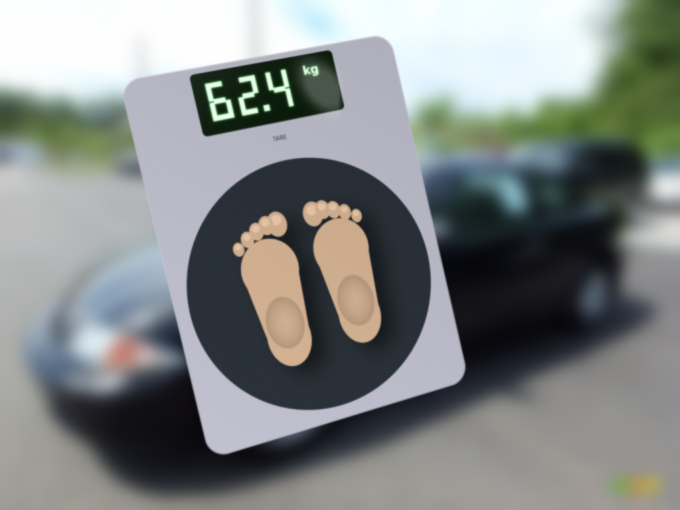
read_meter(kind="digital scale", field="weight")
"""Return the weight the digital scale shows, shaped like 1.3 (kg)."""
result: 62.4 (kg)
